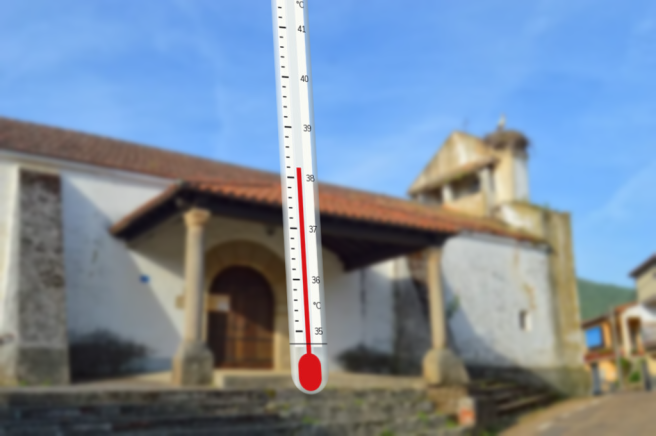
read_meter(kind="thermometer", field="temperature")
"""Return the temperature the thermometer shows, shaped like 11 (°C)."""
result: 38.2 (°C)
